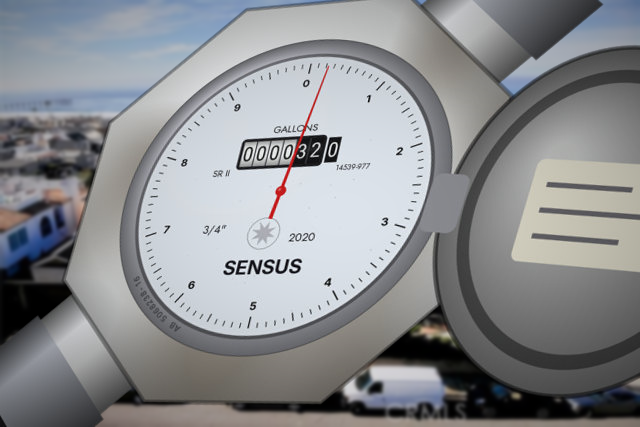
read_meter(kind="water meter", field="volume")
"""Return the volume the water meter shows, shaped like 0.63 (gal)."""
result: 320.2 (gal)
